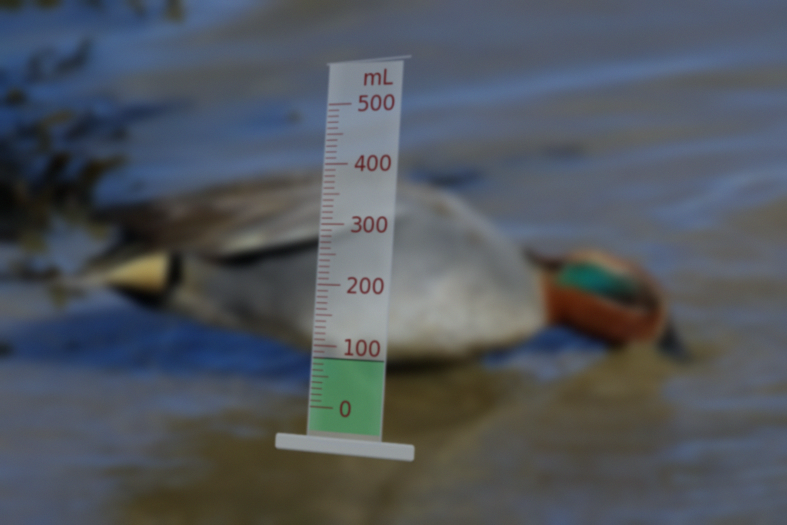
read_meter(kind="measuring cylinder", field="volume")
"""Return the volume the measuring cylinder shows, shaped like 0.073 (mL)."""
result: 80 (mL)
